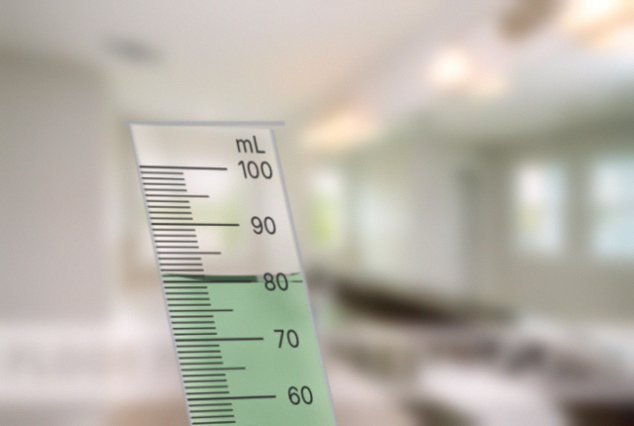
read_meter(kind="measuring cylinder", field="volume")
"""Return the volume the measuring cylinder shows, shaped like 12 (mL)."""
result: 80 (mL)
